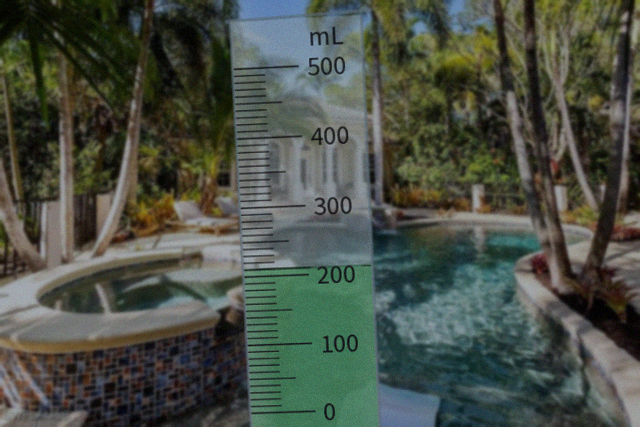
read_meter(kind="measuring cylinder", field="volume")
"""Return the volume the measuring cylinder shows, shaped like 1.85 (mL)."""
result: 210 (mL)
